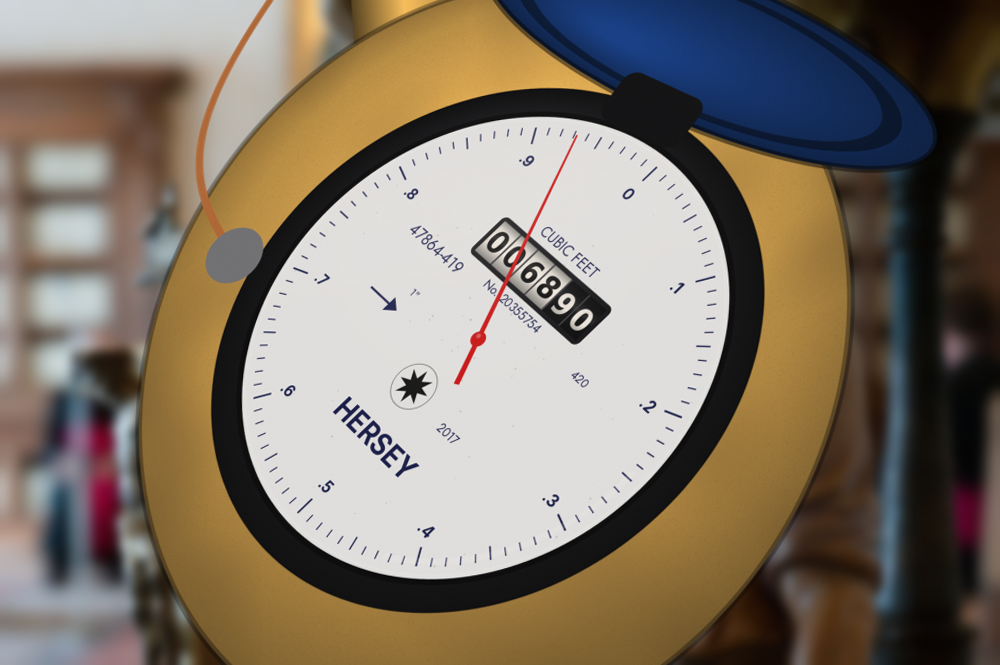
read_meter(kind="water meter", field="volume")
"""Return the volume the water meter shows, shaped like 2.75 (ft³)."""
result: 6889.93 (ft³)
